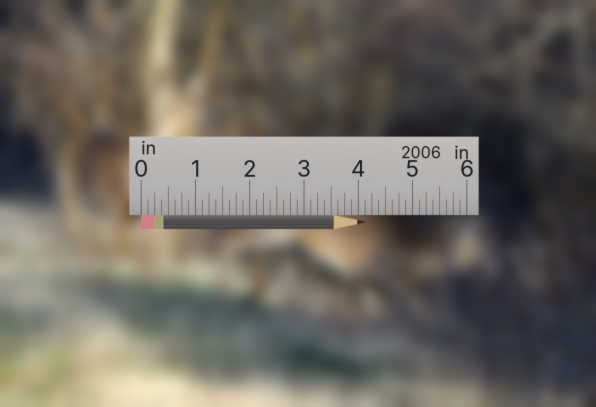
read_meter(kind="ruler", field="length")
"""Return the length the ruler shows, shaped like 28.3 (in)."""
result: 4.125 (in)
